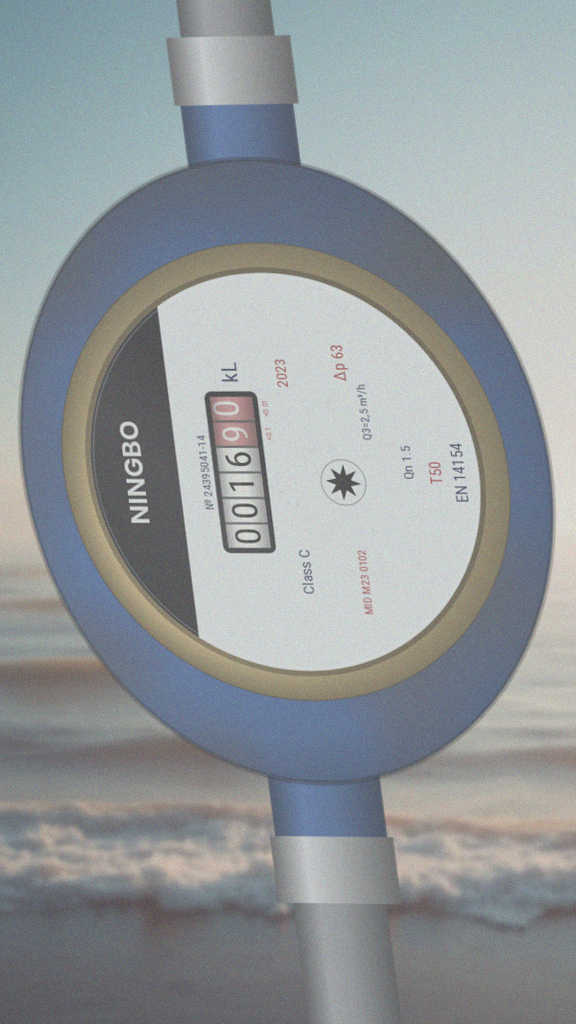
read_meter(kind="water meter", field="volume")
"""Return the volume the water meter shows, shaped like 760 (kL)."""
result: 16.90 (kL)
